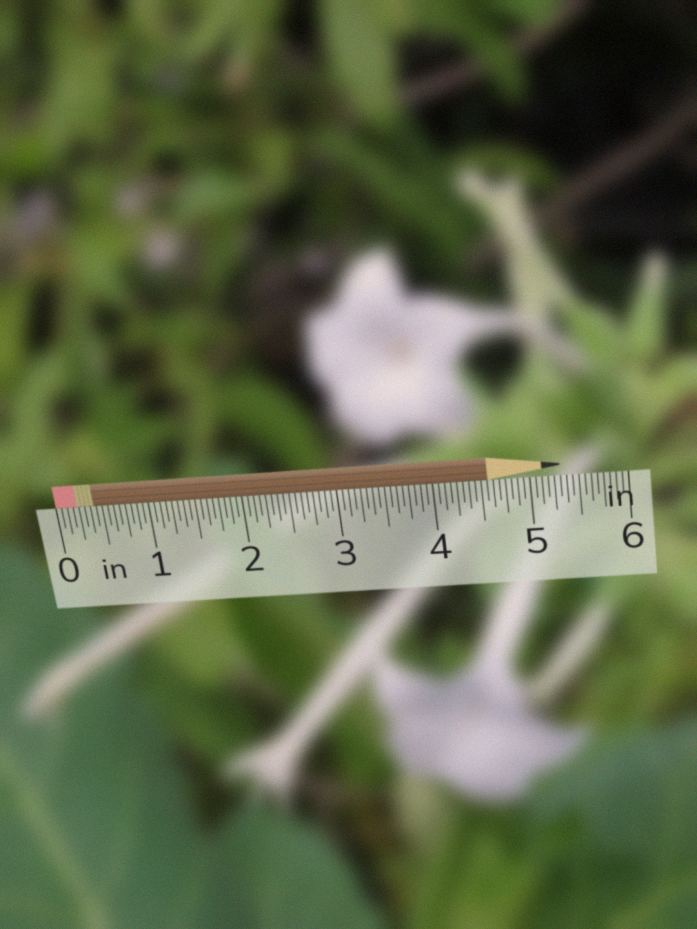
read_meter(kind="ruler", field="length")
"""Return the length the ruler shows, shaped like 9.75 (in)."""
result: 5.3125 (in)
